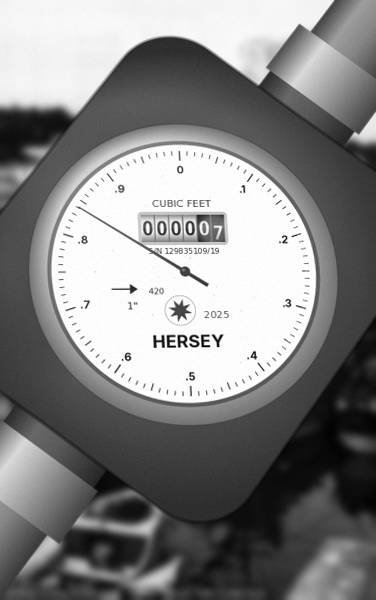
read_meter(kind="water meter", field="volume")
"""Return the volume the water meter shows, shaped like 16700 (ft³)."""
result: 6.84 (ft³)
